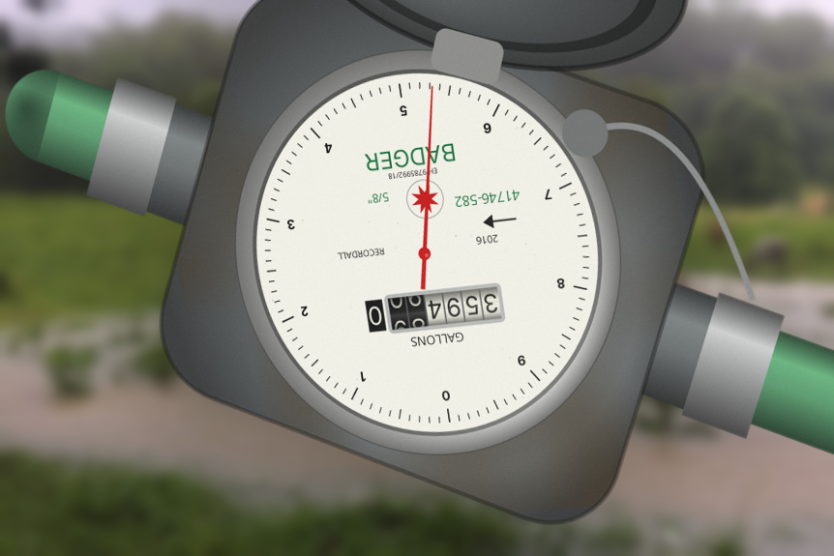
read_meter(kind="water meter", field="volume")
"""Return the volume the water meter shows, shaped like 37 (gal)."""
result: 3594895.3 (gal)
